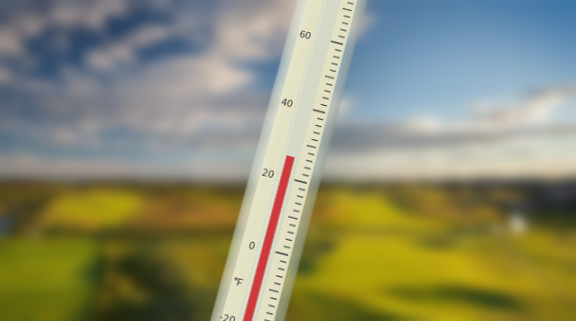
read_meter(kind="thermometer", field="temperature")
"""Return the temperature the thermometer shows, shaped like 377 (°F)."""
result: 26 (°F)
